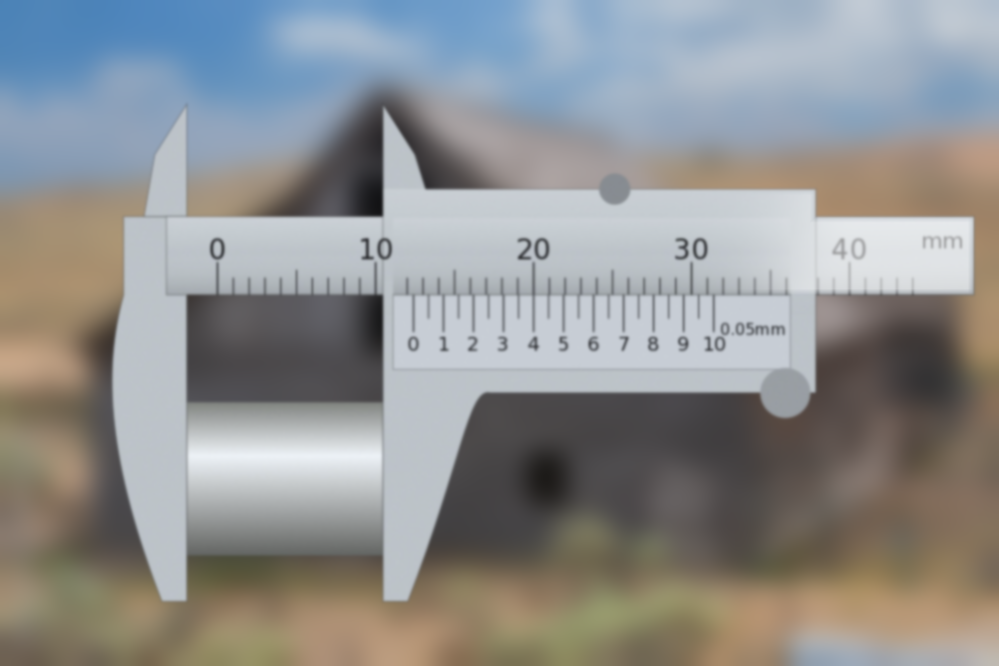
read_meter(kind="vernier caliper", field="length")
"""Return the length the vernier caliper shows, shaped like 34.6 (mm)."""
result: 12.4 (mm)
